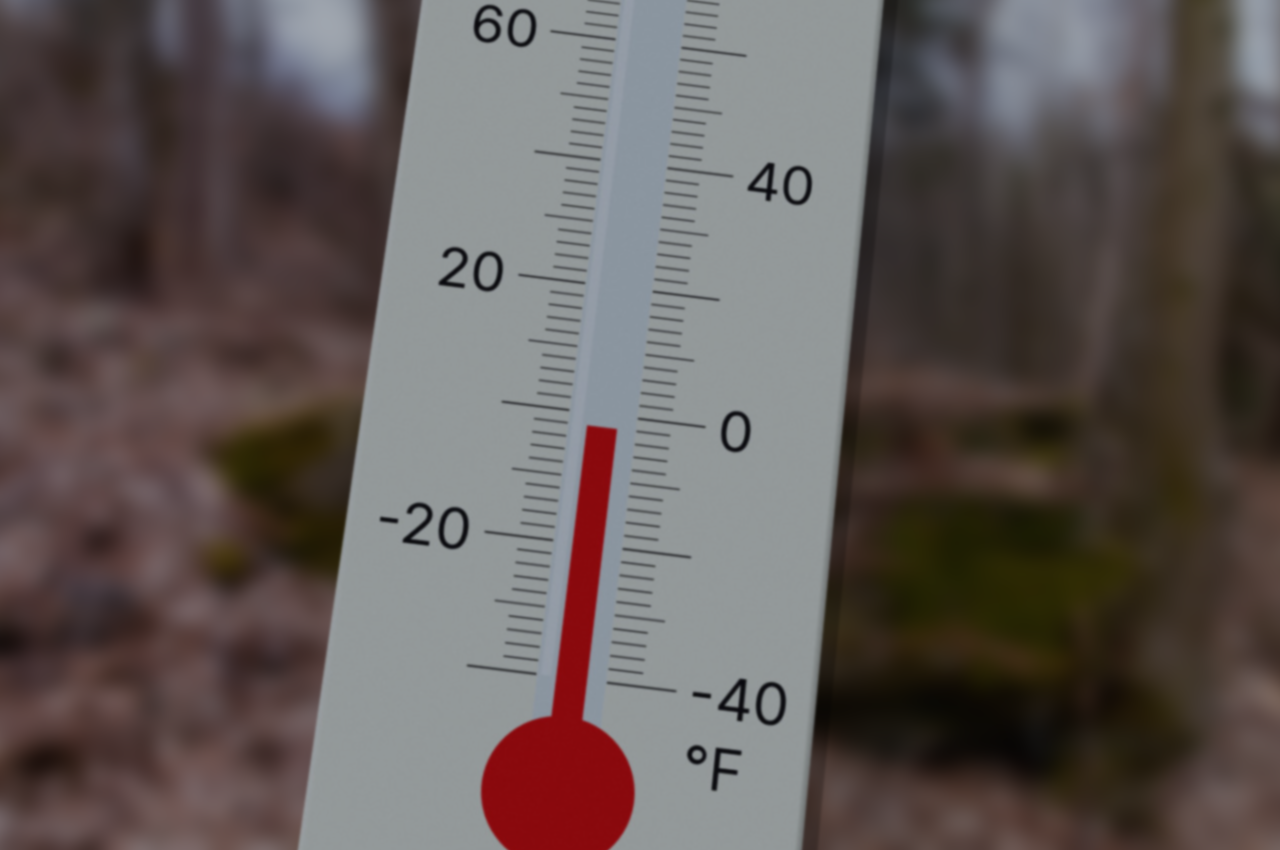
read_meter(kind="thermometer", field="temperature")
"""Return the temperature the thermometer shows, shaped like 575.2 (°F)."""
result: -2 (°F)
